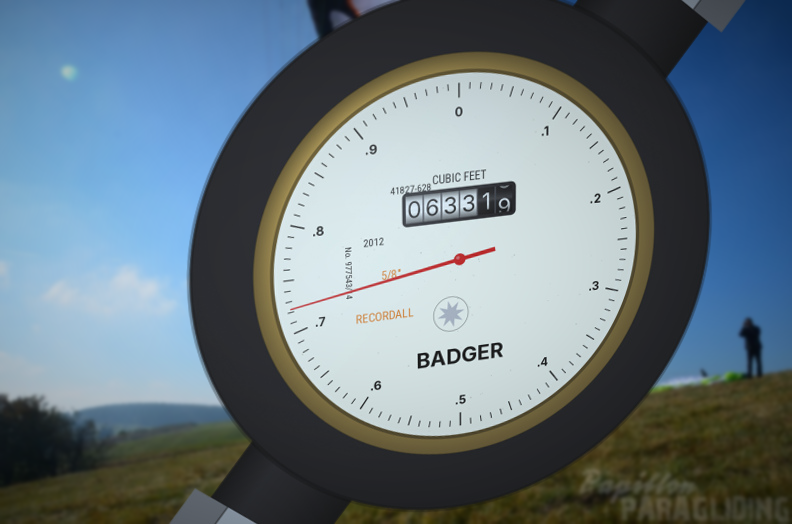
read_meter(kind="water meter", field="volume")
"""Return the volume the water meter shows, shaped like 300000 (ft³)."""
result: 63318.72 (ft³)
